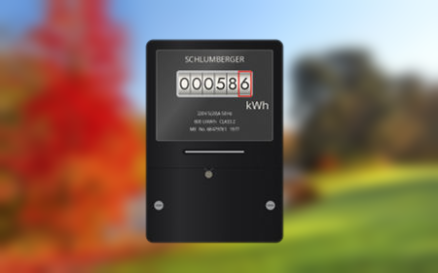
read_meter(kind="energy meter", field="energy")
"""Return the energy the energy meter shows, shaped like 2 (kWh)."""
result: 58.6 (kWh)
